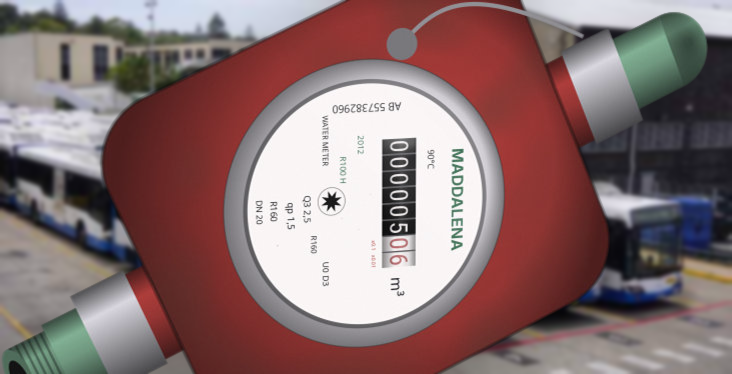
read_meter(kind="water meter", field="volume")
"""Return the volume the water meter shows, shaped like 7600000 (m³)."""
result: 5.06 (m³)
